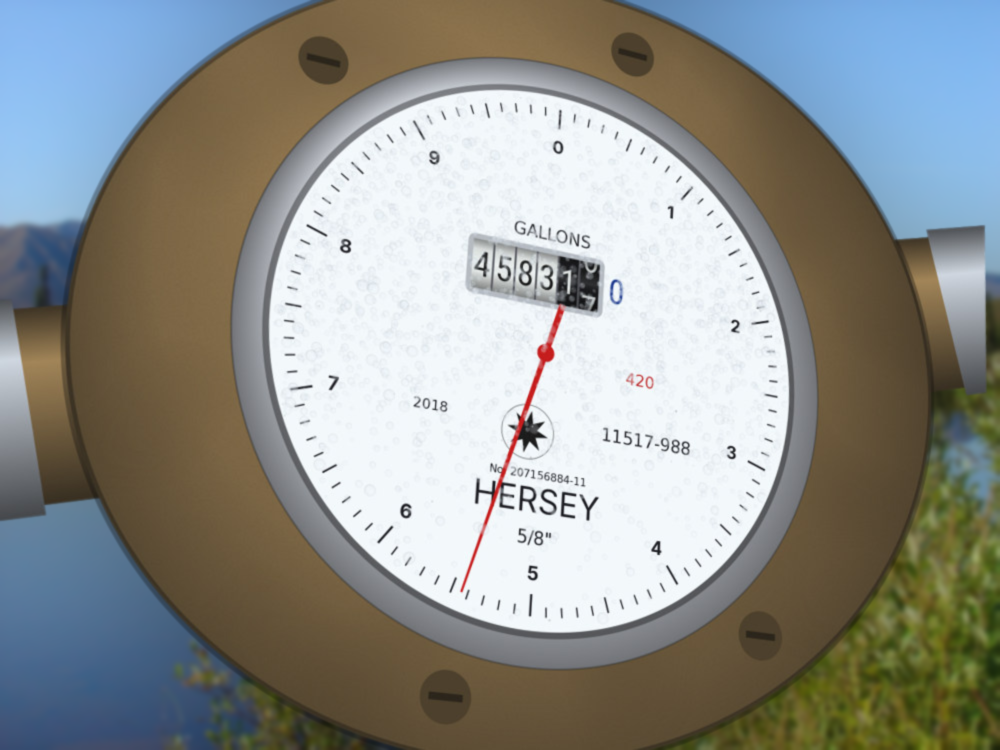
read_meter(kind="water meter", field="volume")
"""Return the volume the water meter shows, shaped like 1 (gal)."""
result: 4583165.4 (gal)
